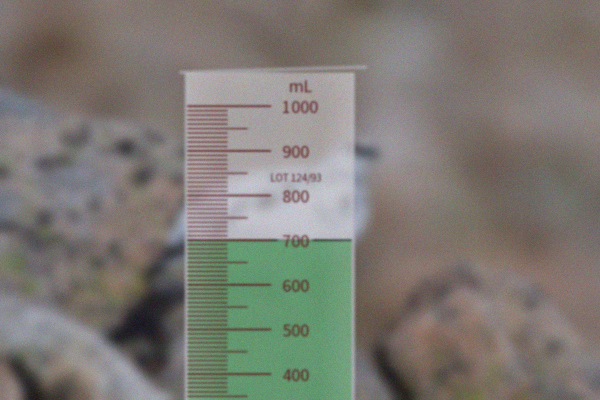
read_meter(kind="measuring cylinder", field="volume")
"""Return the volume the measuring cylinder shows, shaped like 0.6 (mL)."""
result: 700 (mL)
